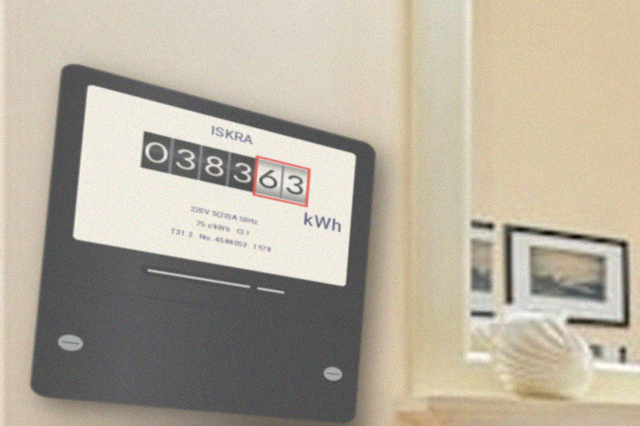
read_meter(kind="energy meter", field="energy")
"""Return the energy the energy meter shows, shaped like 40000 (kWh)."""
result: 383.63 (kWh)
